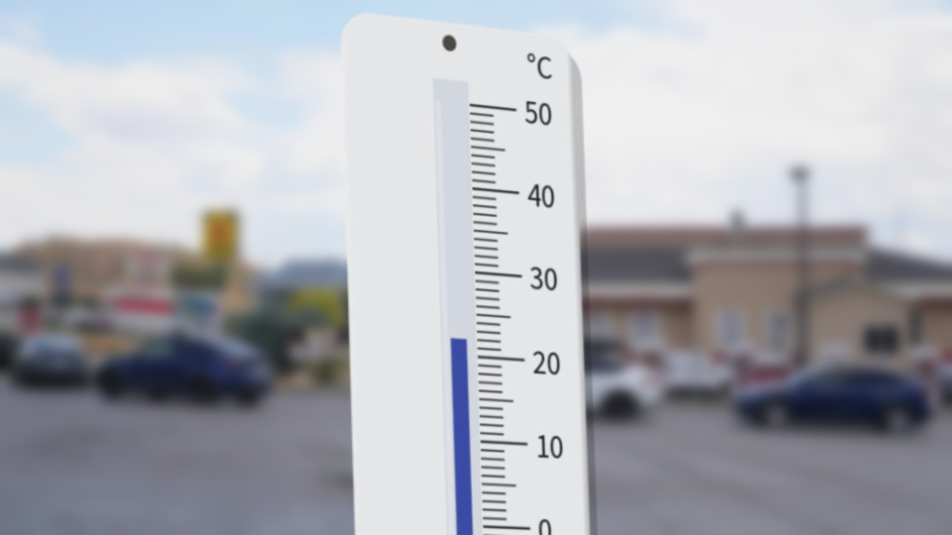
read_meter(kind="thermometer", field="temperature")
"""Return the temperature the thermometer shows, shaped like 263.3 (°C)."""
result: 22 (°C)
